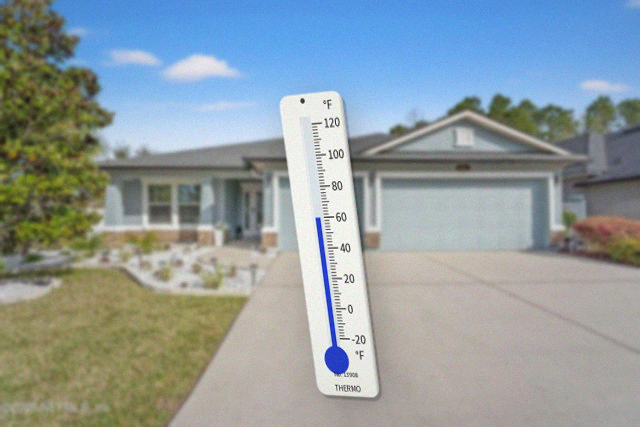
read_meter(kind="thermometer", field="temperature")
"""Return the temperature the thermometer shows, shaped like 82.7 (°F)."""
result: 60 (°F)
